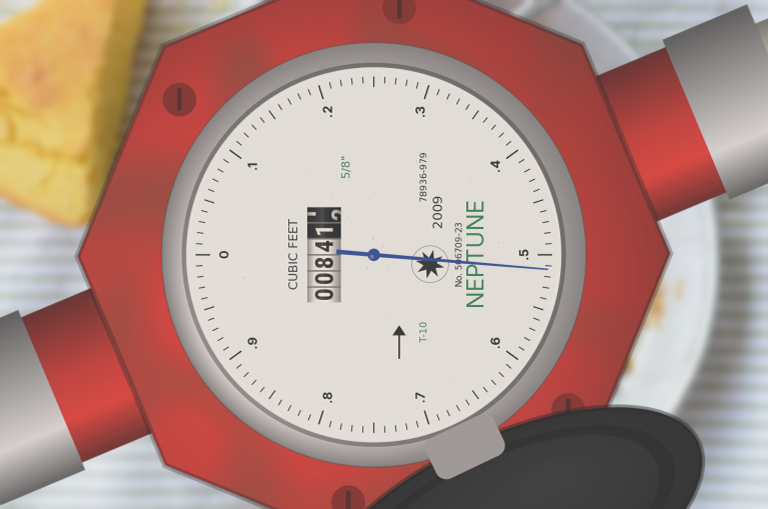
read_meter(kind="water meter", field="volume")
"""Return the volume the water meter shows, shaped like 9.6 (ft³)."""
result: 8411.51 (ft³)
